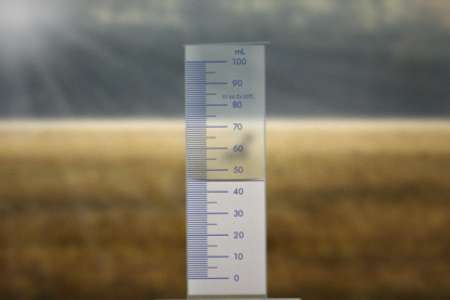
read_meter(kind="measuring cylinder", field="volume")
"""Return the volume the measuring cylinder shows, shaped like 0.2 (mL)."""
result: 45 (mL)
